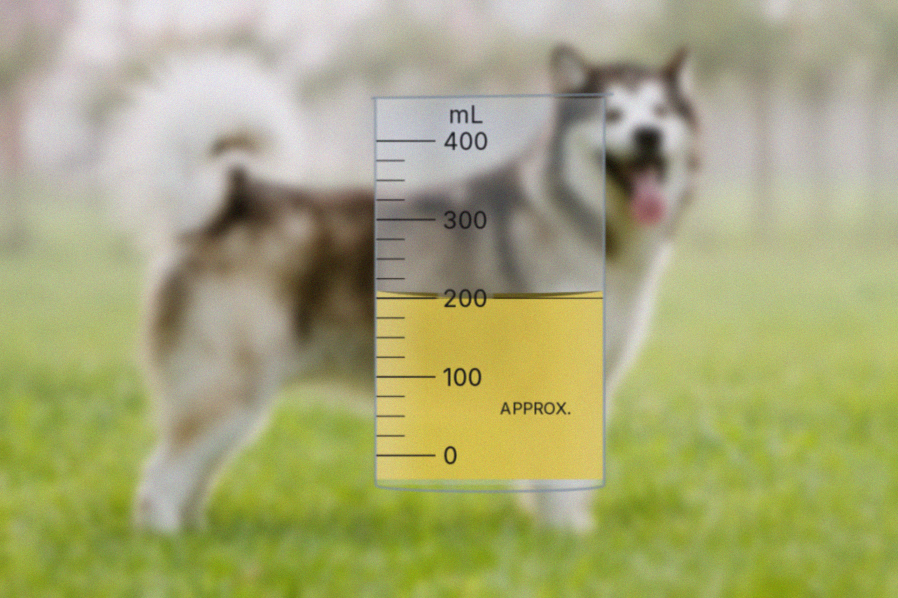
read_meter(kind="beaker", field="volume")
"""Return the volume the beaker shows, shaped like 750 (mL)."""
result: 200 (mL)
